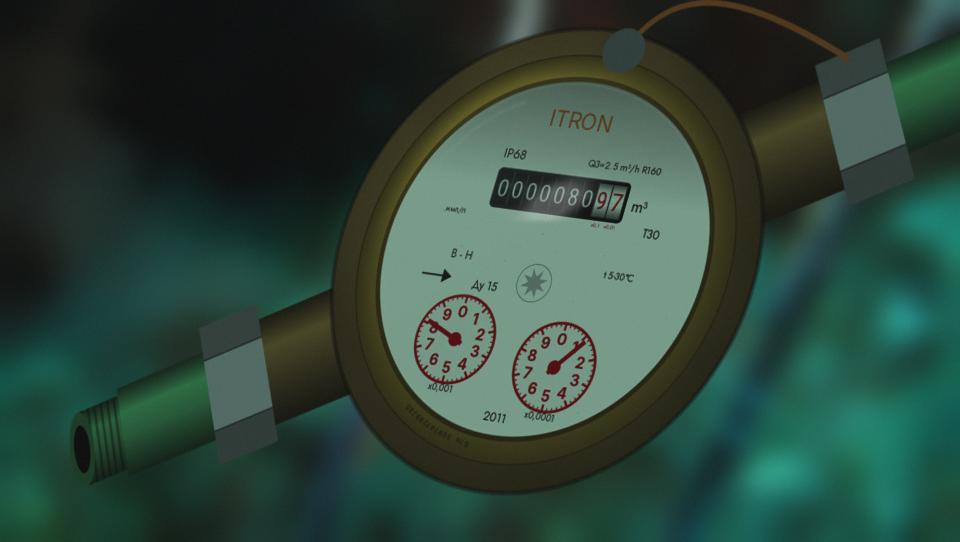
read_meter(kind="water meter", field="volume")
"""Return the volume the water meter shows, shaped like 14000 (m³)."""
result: 80.9781 (m³)
